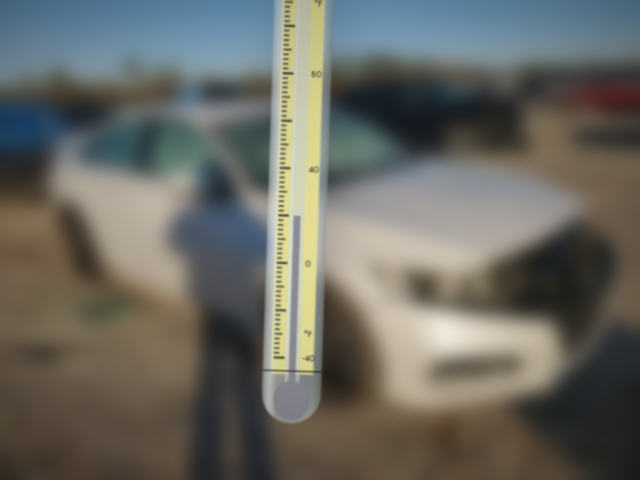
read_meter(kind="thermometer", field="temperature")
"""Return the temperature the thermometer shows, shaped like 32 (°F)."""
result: 20 (°F)
